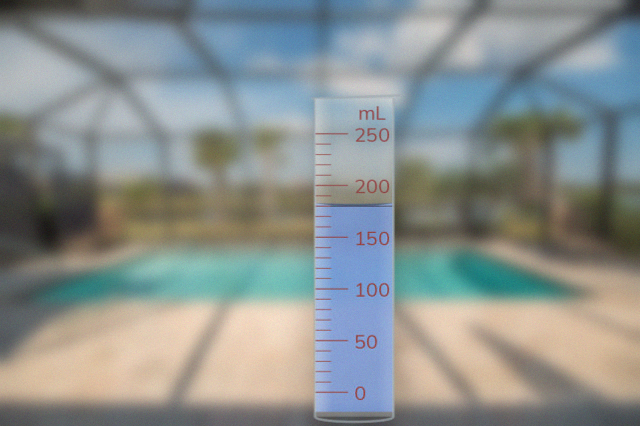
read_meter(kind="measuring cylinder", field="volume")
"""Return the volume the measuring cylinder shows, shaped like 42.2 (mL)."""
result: 180 (mL)
